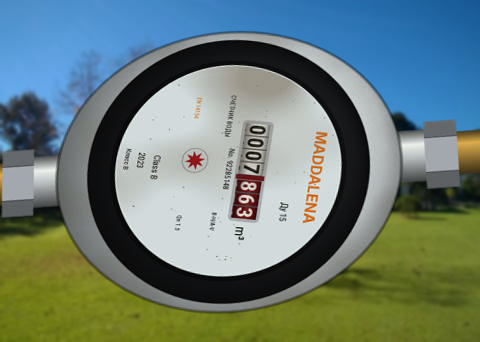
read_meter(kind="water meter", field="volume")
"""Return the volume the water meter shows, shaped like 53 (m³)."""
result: 7.863 (m³)
